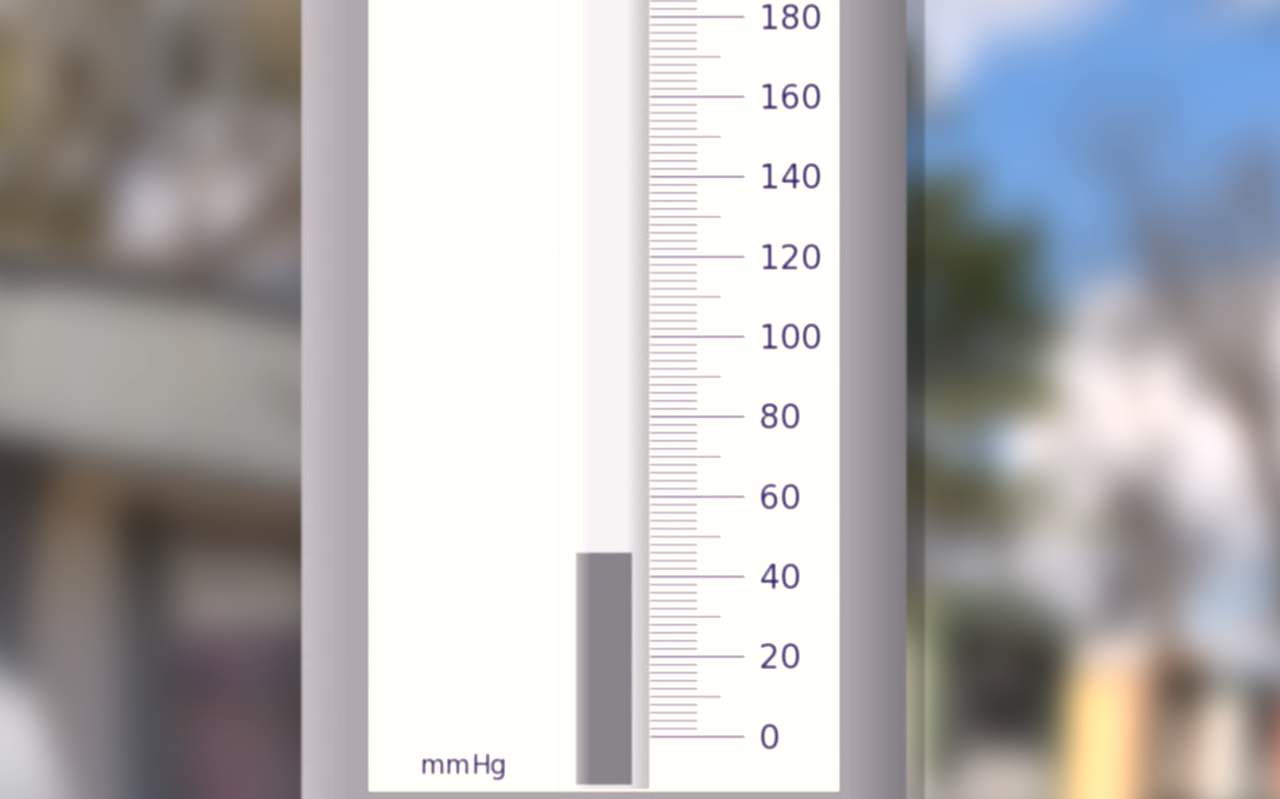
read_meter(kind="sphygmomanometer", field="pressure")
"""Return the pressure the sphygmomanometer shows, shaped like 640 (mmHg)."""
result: 46 (mmHg)
